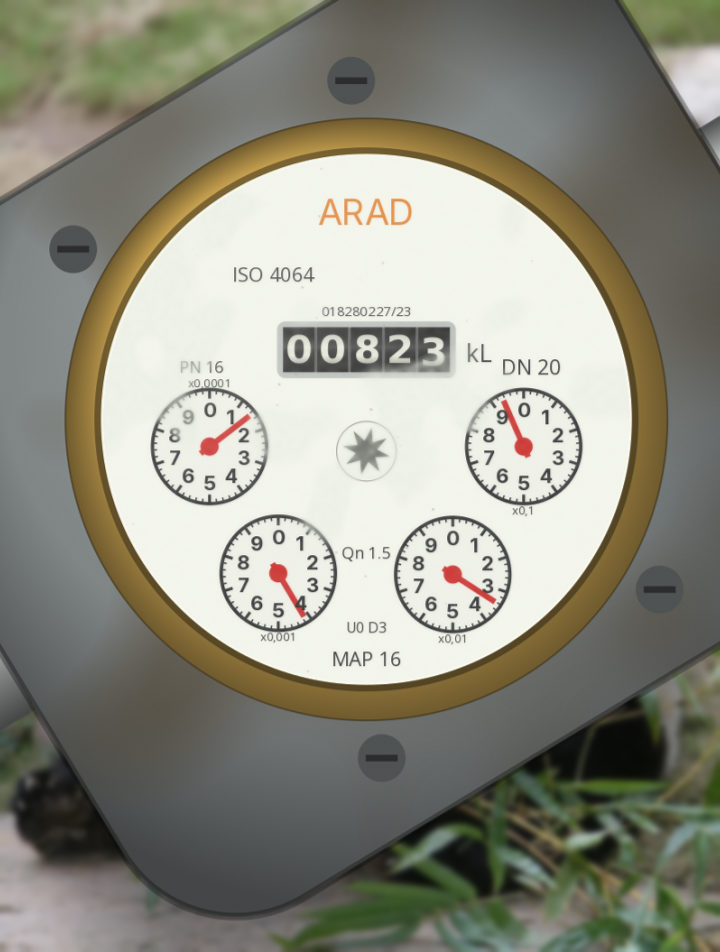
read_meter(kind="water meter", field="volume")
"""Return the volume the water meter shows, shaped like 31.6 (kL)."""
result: 822.9341 (kL)
